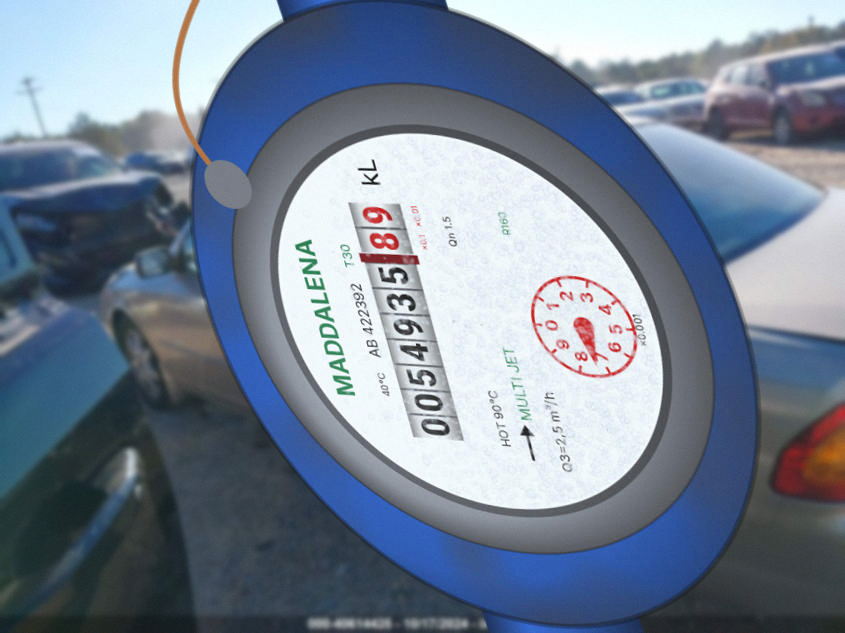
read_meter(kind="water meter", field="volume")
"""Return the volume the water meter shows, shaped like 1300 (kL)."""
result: 54935.897 (kL)
